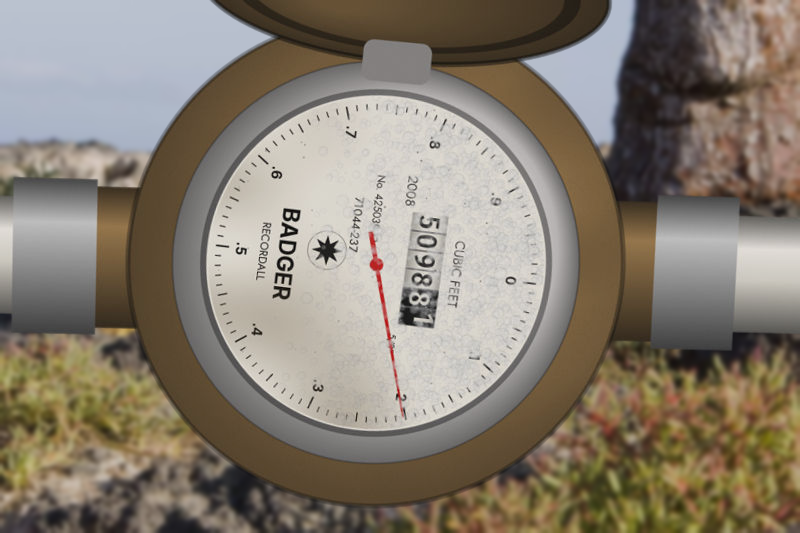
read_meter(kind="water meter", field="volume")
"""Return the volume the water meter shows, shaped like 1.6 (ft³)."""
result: 509881.20 (ft³)
